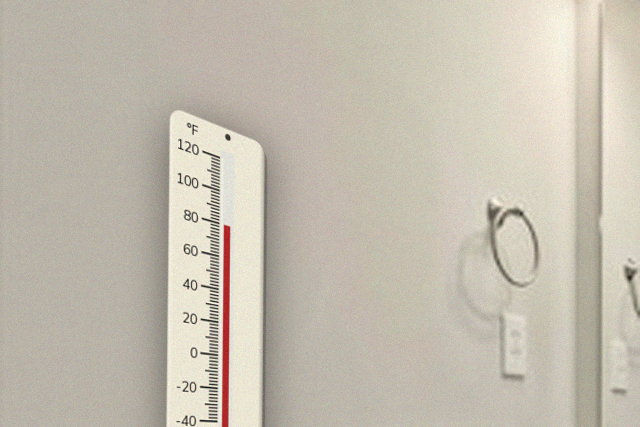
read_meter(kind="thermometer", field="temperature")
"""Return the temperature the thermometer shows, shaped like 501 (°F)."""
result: 80 (°F)
